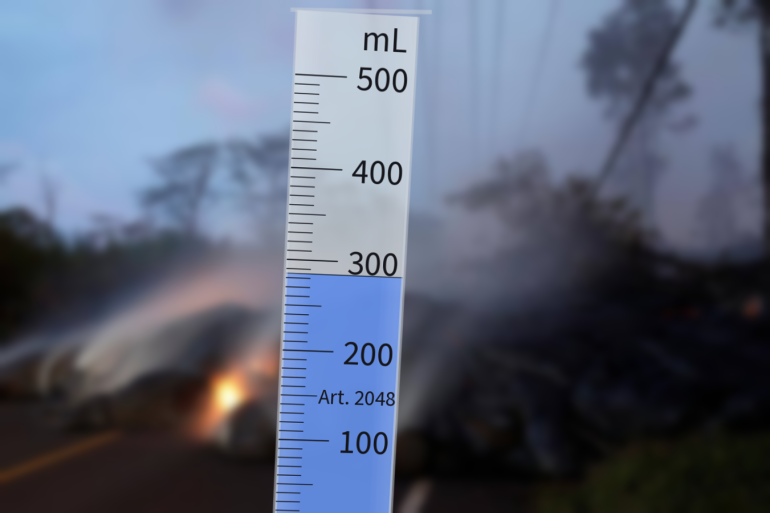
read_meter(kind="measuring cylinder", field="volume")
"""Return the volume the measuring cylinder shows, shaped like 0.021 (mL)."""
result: 285 (mL)
